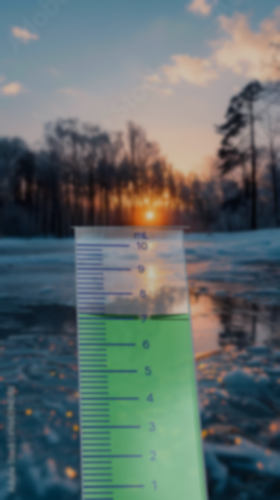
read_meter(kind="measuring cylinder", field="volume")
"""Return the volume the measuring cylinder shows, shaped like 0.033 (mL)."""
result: 7 (mL)
